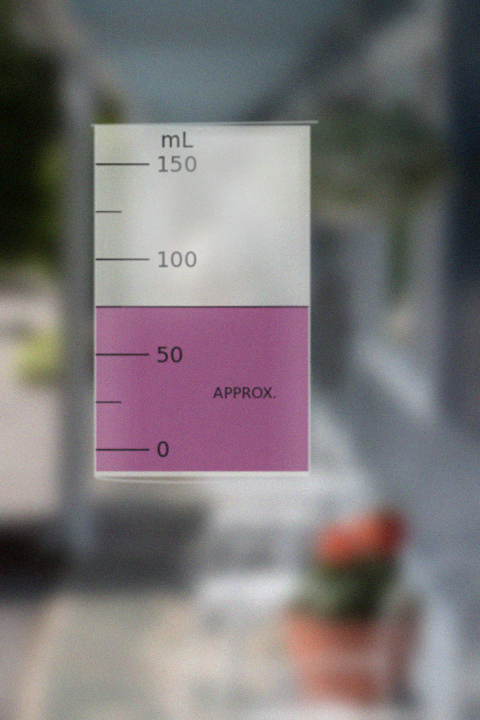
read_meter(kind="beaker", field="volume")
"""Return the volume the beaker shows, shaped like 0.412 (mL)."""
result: 75 (mL)
